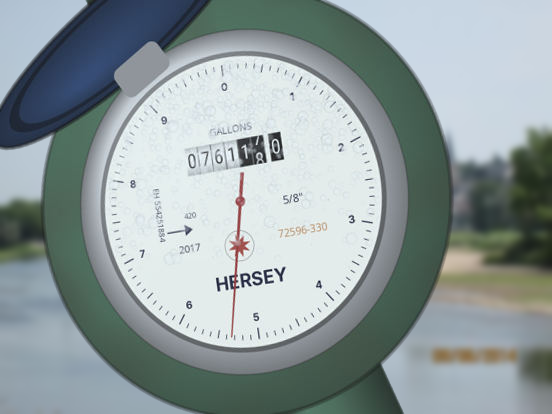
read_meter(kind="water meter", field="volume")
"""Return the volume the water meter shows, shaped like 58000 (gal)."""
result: 761175.3 (gal)
